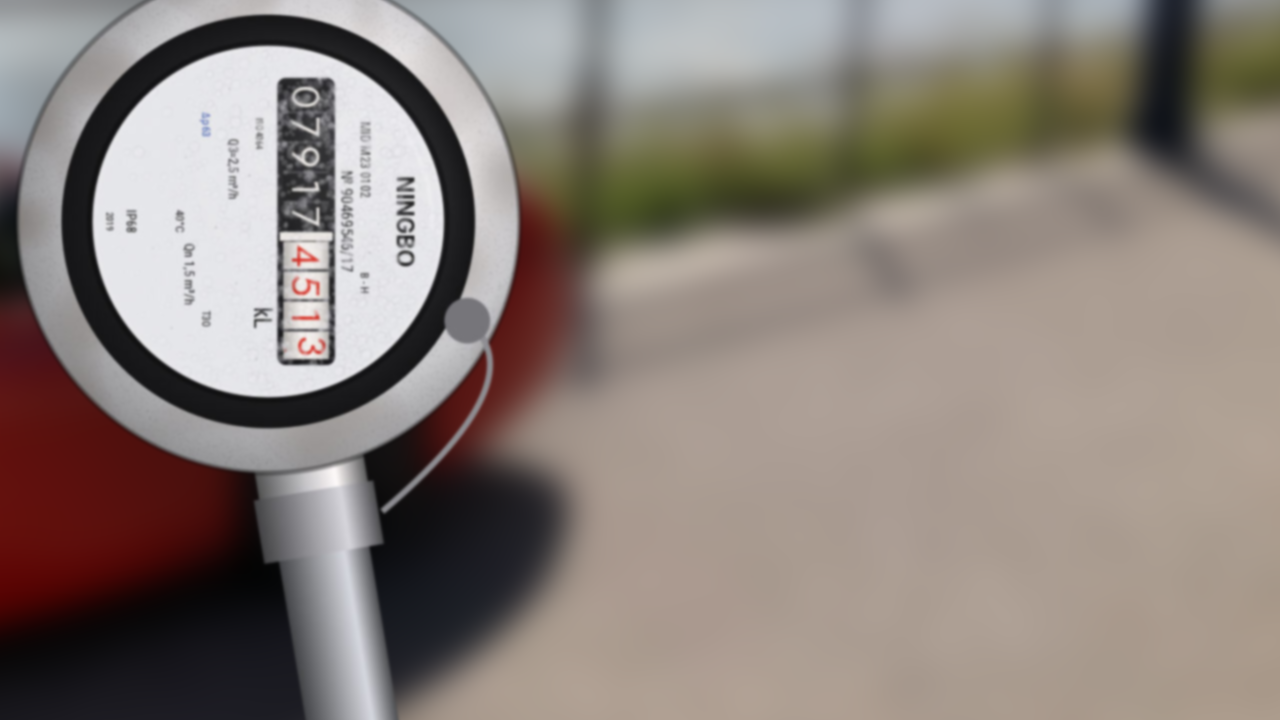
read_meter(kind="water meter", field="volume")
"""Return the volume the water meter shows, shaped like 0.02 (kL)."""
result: 7917.4513 (kL)
